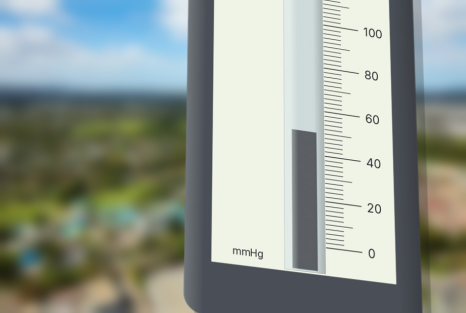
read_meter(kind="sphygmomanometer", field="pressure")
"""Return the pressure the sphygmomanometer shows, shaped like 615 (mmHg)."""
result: 50 (mmHg)
